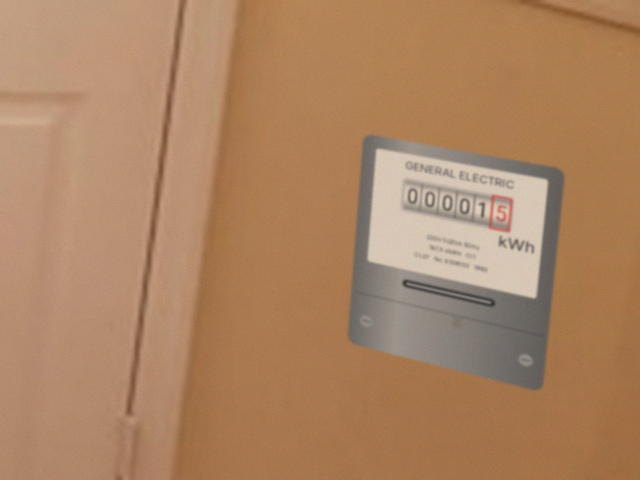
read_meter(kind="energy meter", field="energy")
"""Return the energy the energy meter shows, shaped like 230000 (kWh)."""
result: 1.5 (kWh)
